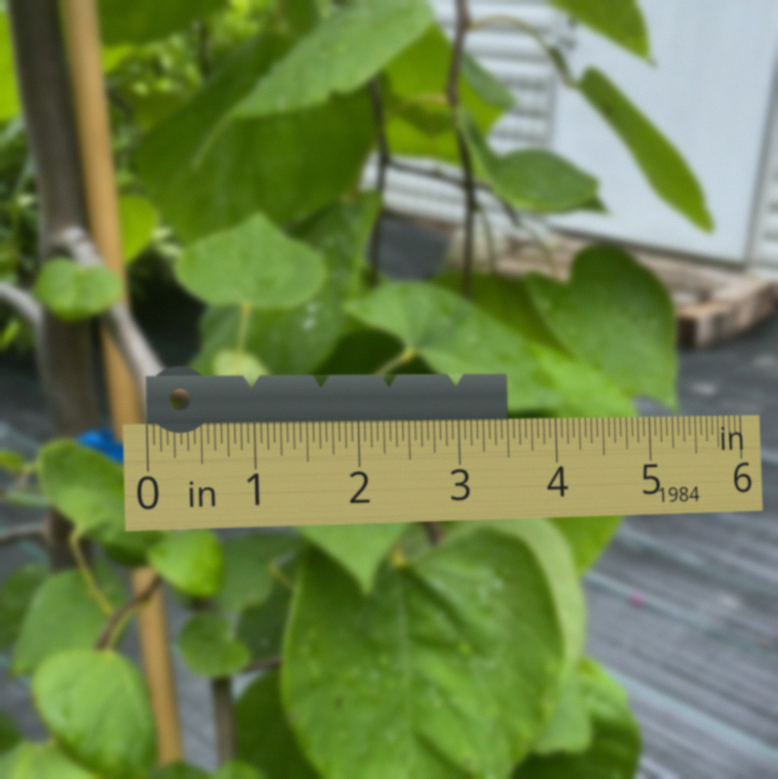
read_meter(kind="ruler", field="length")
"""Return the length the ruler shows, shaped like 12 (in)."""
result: 3.5 (in)
